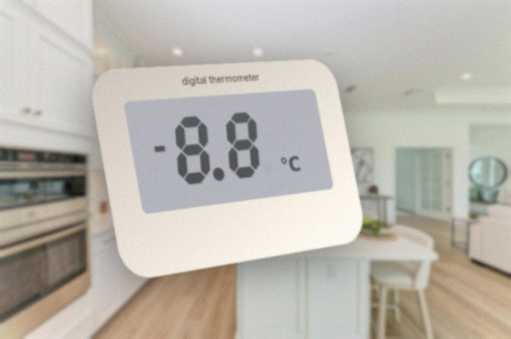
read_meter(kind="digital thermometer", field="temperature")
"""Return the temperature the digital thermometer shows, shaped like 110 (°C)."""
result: -8.8 (°C)
